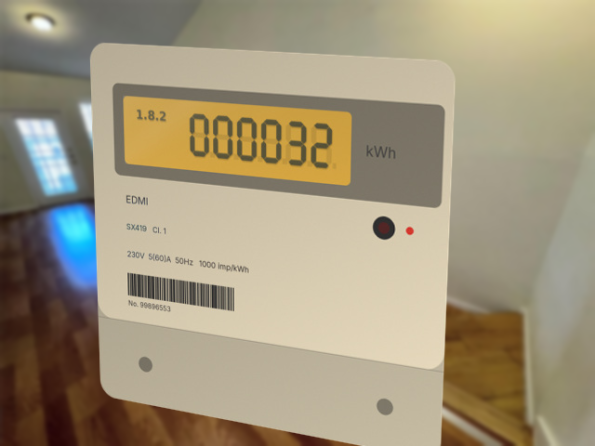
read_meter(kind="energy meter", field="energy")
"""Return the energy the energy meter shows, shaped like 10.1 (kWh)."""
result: 32 (kWh)
